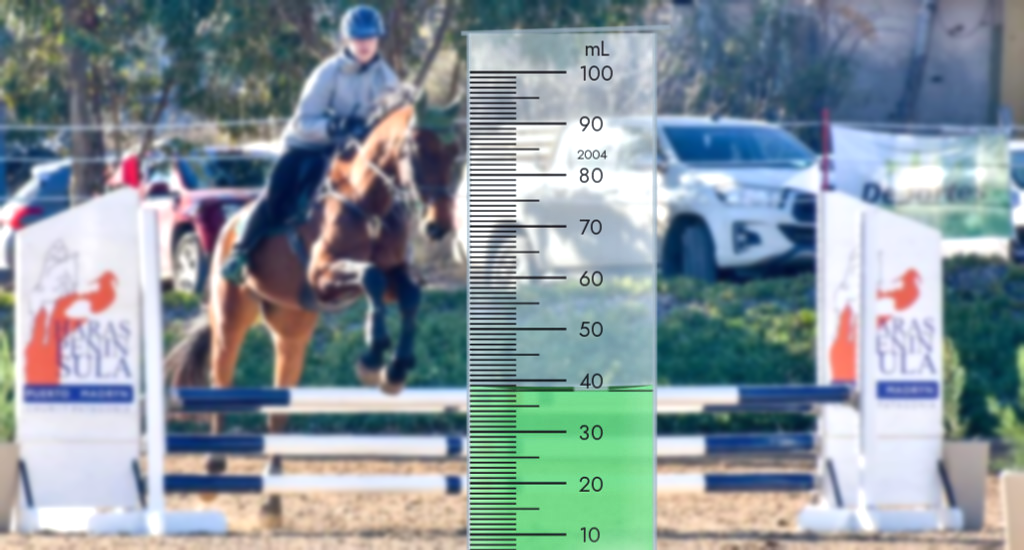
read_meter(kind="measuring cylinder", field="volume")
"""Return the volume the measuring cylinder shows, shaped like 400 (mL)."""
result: 38 (mL)
